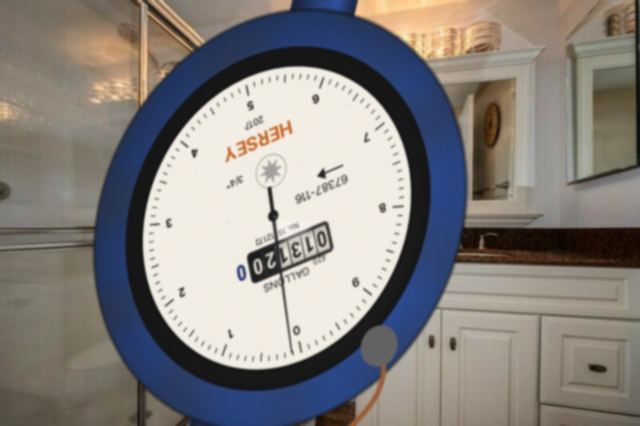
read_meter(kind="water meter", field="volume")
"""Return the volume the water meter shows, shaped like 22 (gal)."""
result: 131200.1 (gal)
